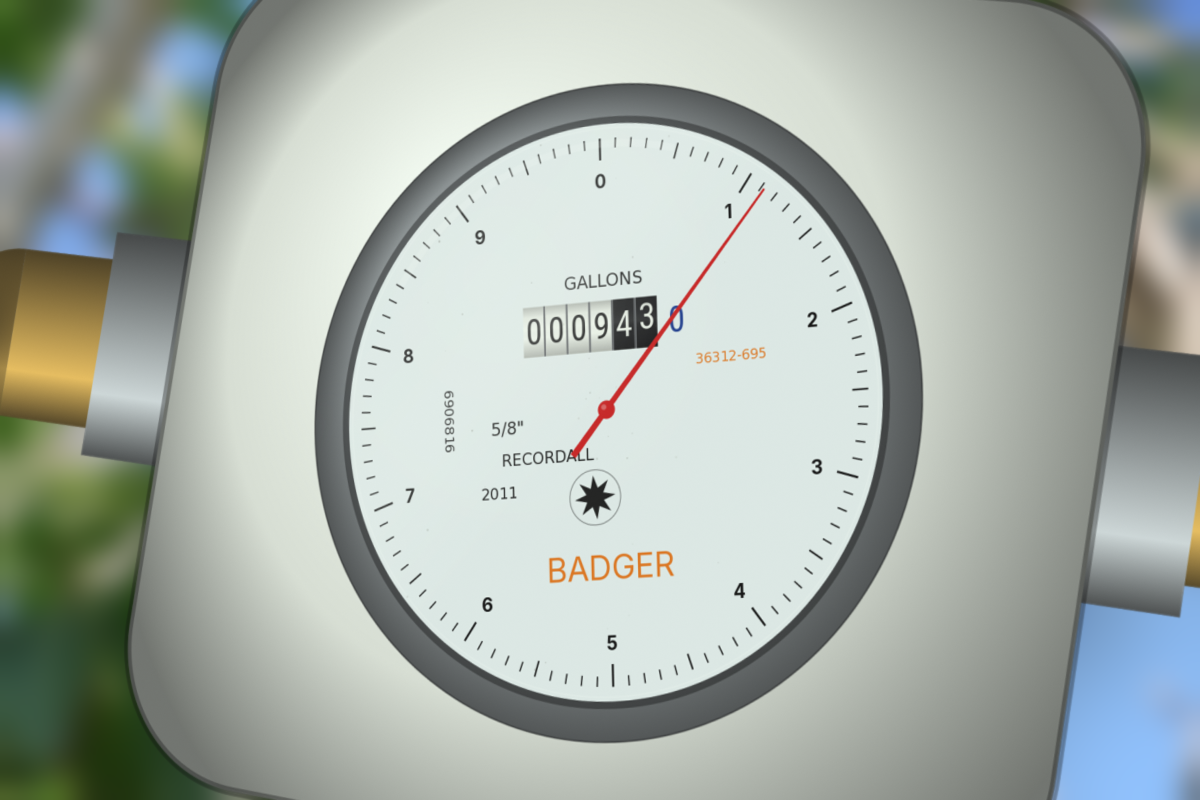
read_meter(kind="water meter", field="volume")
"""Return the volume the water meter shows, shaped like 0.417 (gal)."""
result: 9431.1 (gal)
